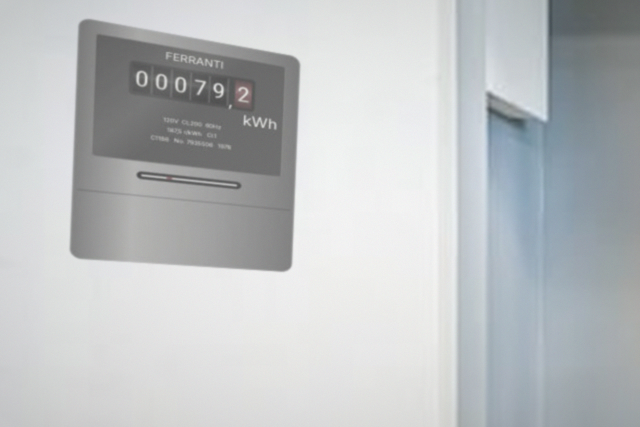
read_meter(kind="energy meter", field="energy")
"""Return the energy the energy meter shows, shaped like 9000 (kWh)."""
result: 79.2 (kWh)
